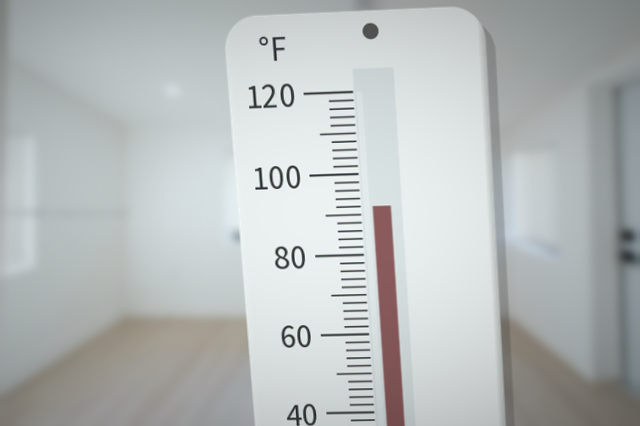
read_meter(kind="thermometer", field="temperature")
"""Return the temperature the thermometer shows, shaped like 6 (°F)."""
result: 92 (°F)
